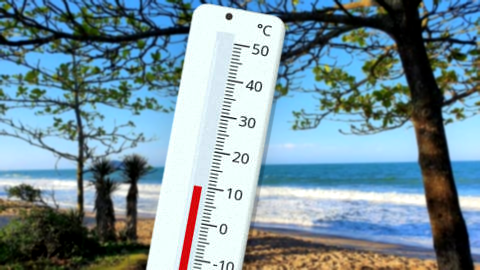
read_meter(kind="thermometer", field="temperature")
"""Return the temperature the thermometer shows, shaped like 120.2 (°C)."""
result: 10 (°C)
